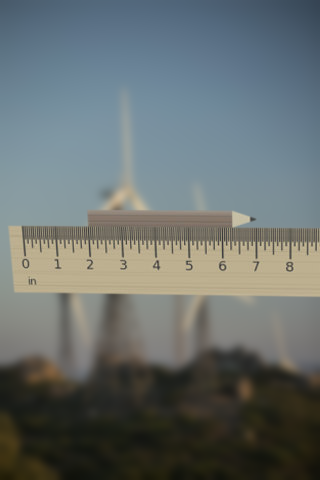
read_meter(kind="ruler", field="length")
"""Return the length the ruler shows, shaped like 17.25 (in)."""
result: 5 (in)
